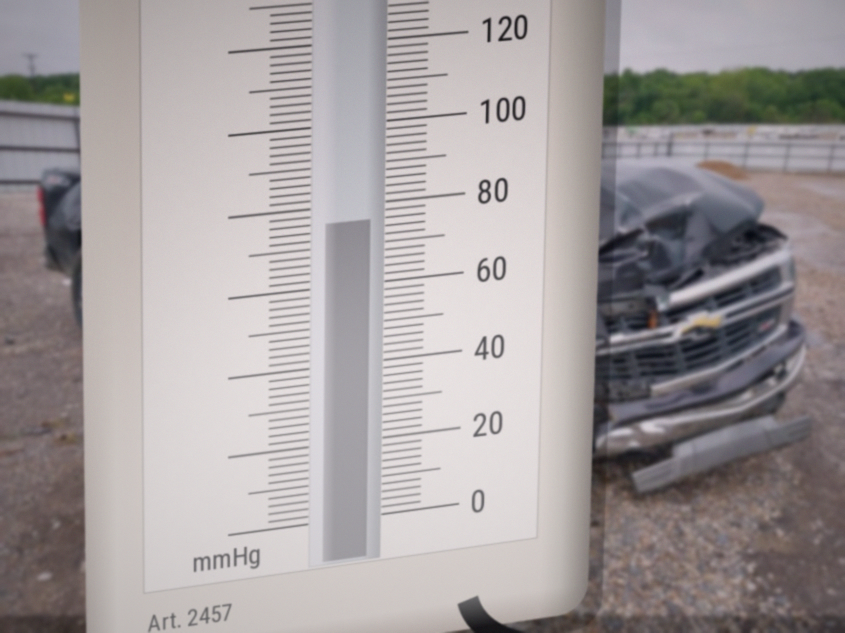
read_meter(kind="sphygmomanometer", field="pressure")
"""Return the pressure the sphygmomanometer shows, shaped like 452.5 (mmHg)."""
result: 76 (mmHg)
